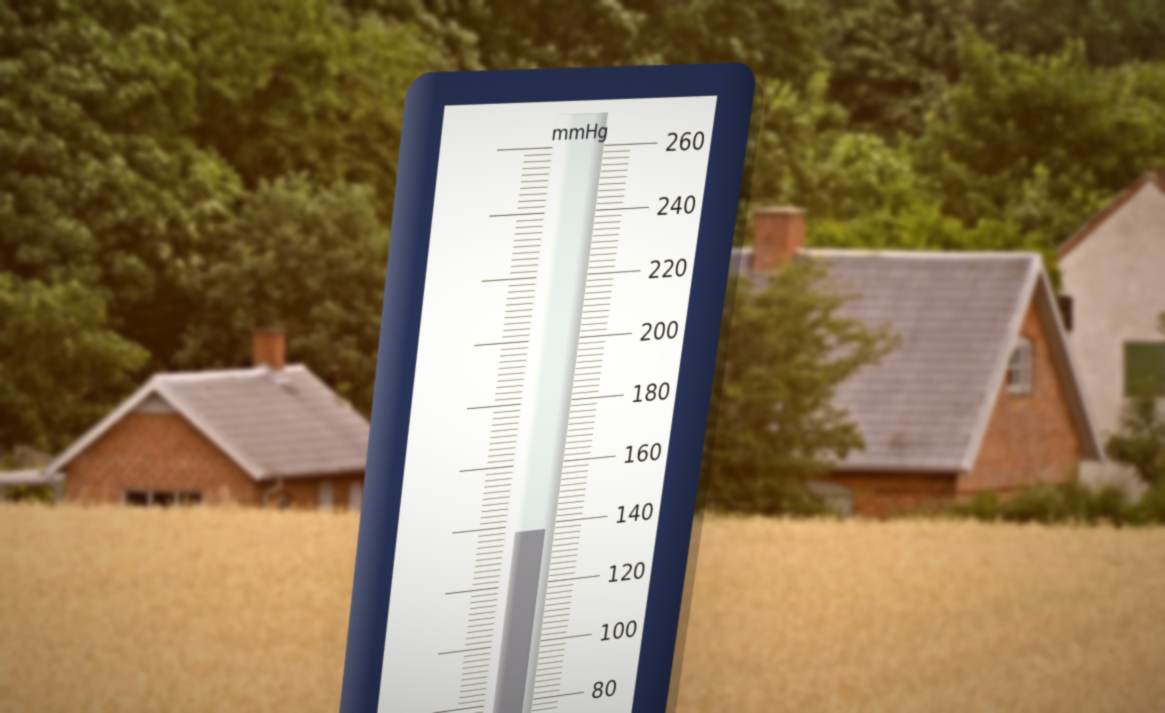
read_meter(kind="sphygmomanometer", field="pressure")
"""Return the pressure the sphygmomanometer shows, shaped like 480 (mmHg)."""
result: 138 (mmHg)
